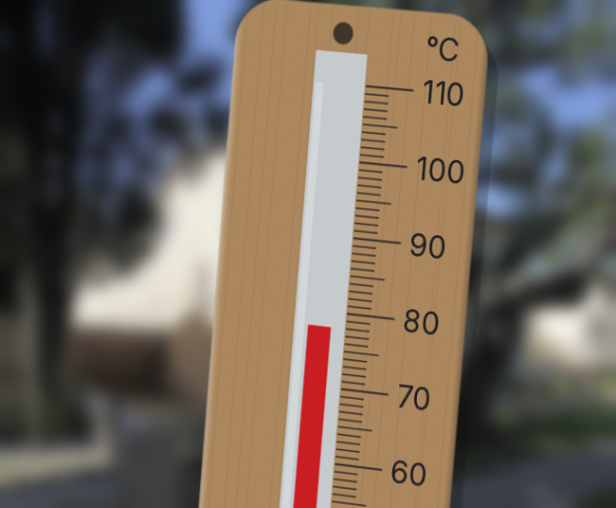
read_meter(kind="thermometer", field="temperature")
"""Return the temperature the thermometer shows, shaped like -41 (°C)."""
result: 78 (°C)
